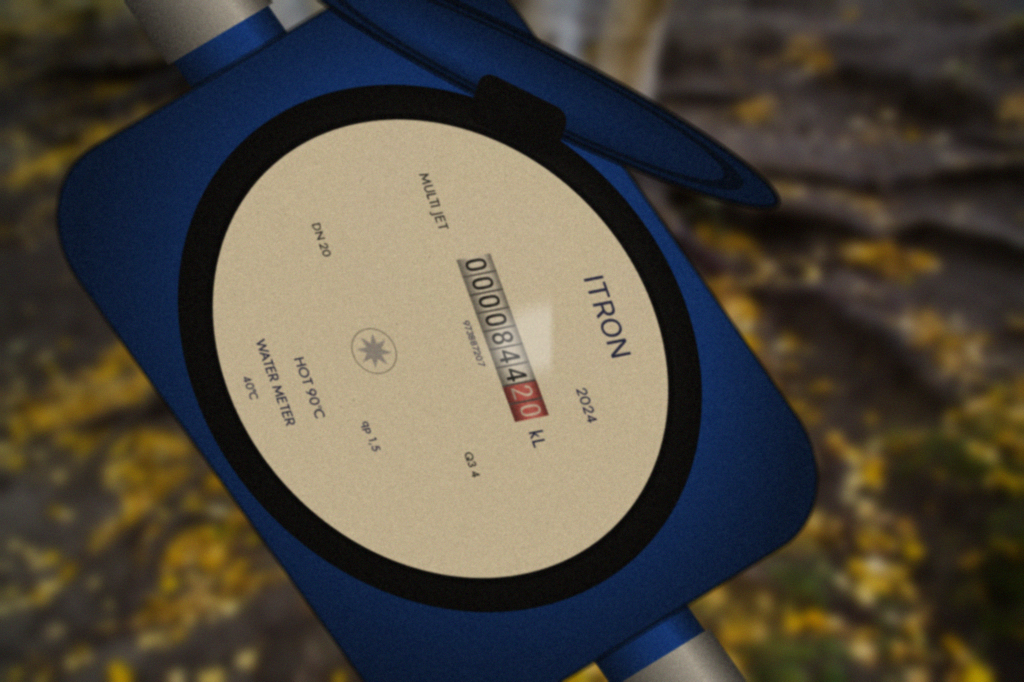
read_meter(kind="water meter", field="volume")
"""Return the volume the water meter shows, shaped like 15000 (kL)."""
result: 844.20 (kL)
